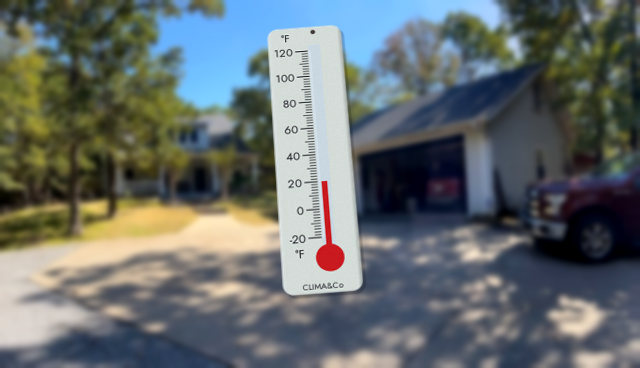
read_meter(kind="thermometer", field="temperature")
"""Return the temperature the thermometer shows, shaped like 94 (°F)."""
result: 20 (°F)
